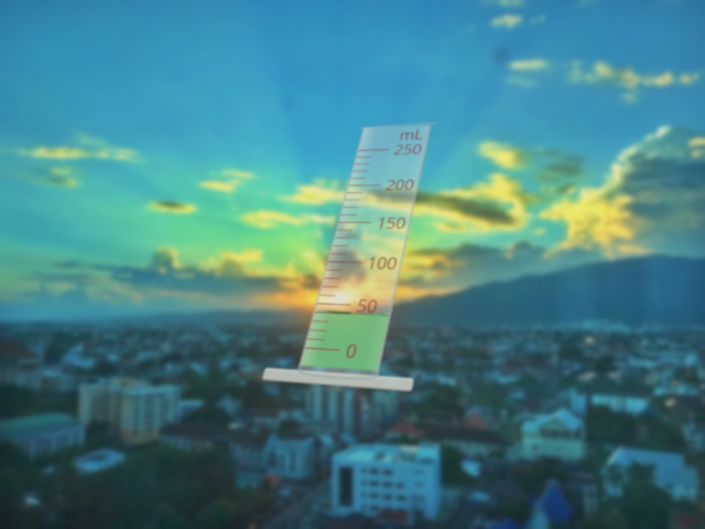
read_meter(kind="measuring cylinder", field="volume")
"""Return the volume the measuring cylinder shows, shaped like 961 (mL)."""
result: 40 (mL)
